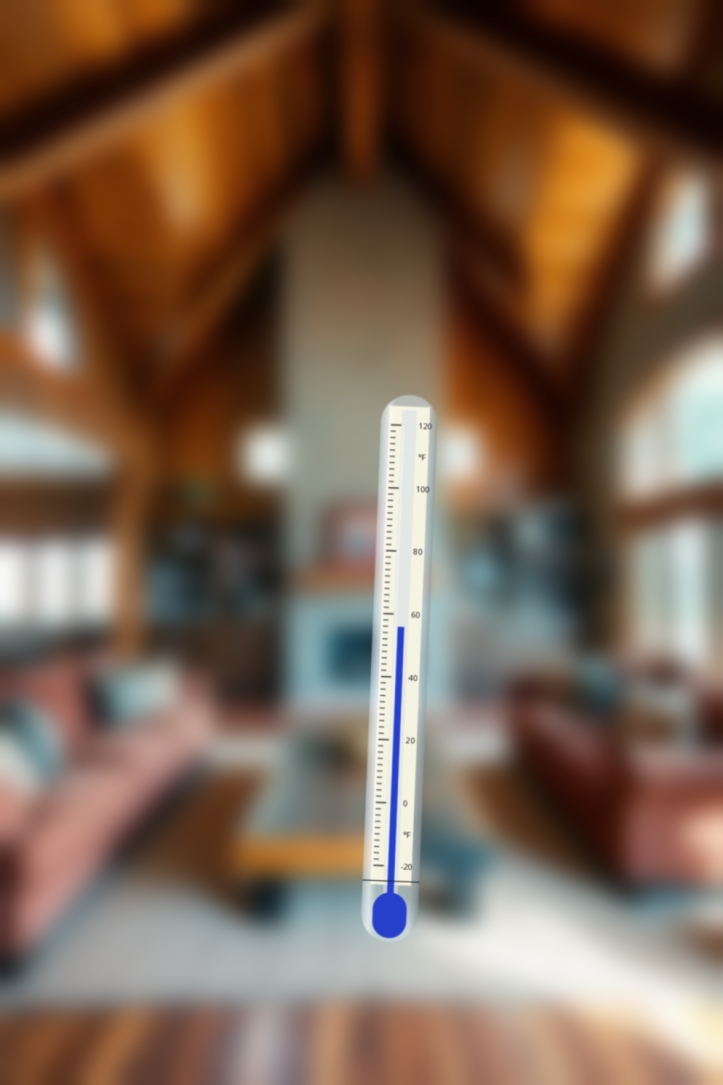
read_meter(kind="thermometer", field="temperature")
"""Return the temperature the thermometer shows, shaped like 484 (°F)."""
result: 56 (°F)
